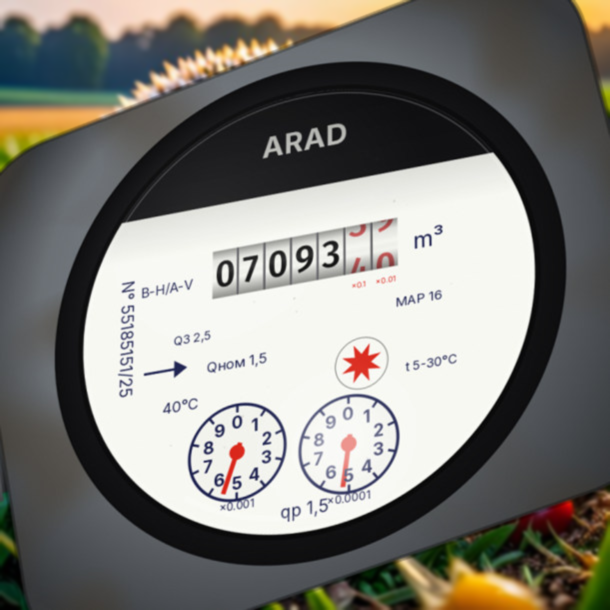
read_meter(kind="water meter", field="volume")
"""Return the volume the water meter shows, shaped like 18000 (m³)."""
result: 7093.3955 (m³)
